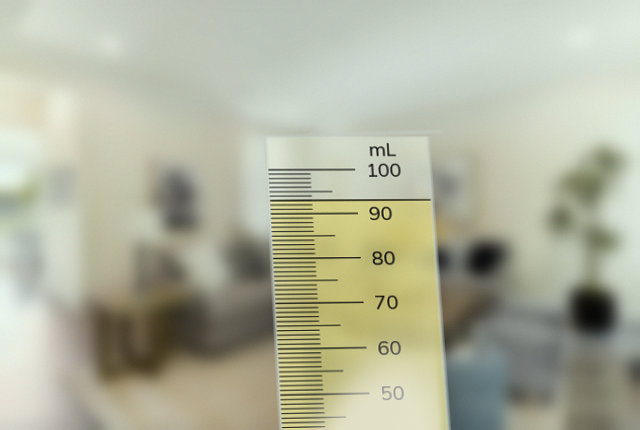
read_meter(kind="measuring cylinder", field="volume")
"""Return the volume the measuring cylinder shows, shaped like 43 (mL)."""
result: 93 (mL)
